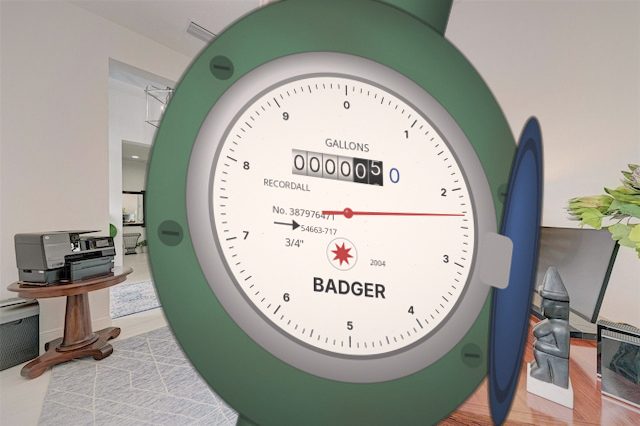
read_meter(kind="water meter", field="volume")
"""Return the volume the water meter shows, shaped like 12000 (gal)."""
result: 52.3 (gal)
